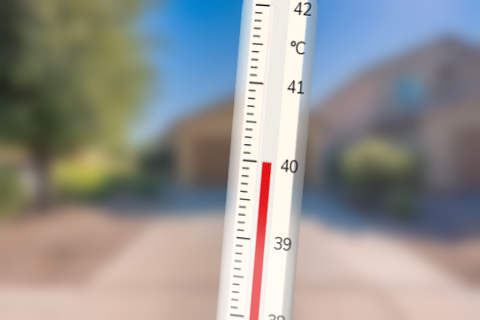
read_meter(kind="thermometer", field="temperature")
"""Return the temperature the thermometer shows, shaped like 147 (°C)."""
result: 40 (°C)
